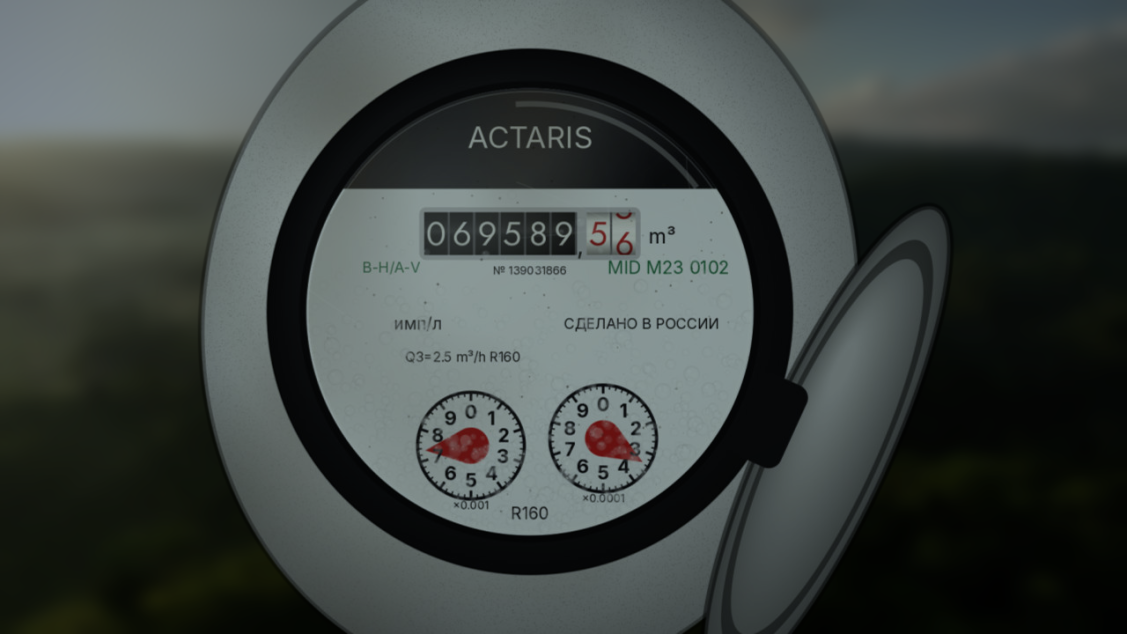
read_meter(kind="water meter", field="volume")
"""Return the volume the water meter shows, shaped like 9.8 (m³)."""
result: 69589.5573 (m³)
